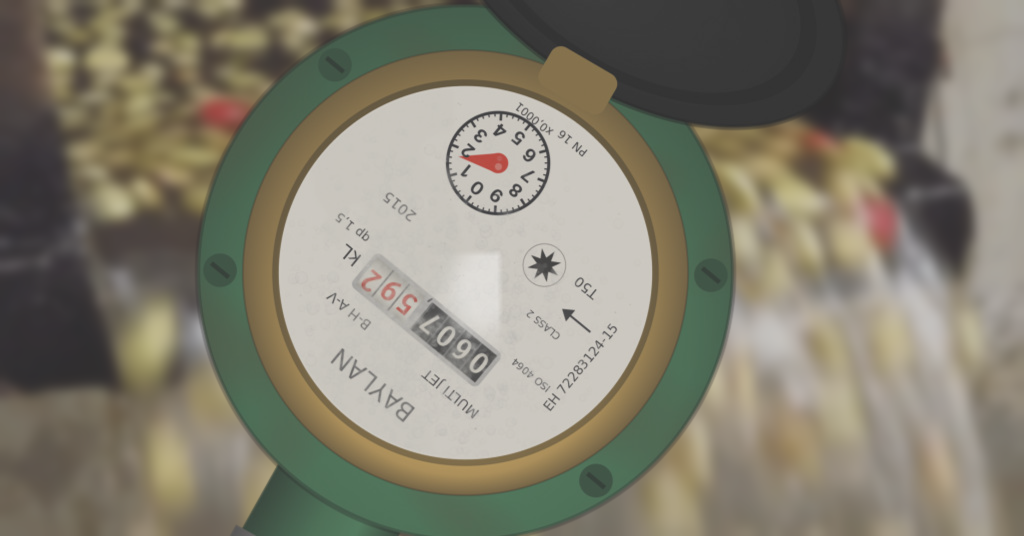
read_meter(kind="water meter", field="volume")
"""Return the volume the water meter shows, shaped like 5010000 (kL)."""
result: 607.5921 (kL)
